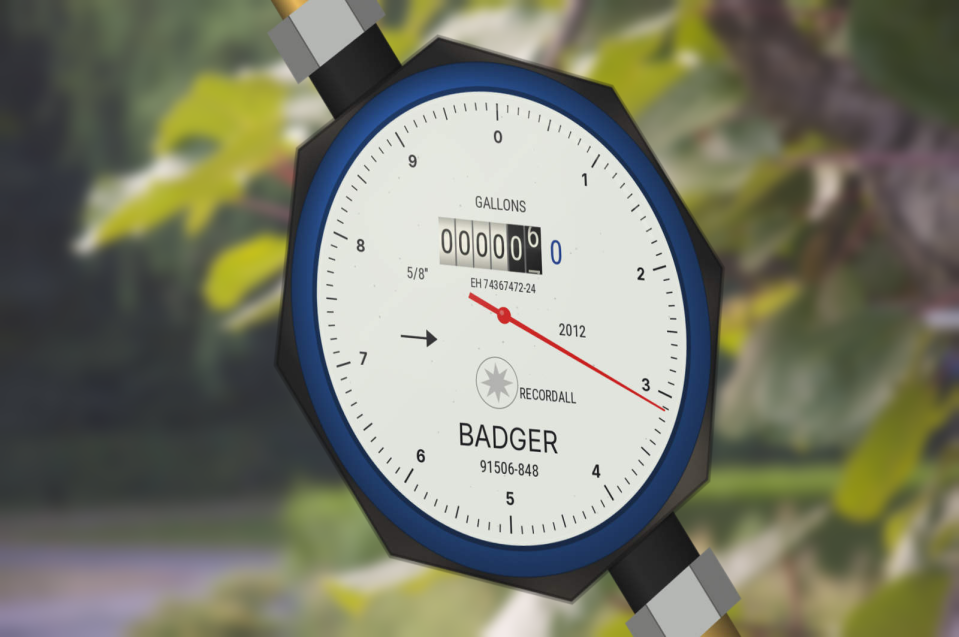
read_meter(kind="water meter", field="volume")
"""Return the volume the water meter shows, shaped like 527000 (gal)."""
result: 63.1 (gal)
